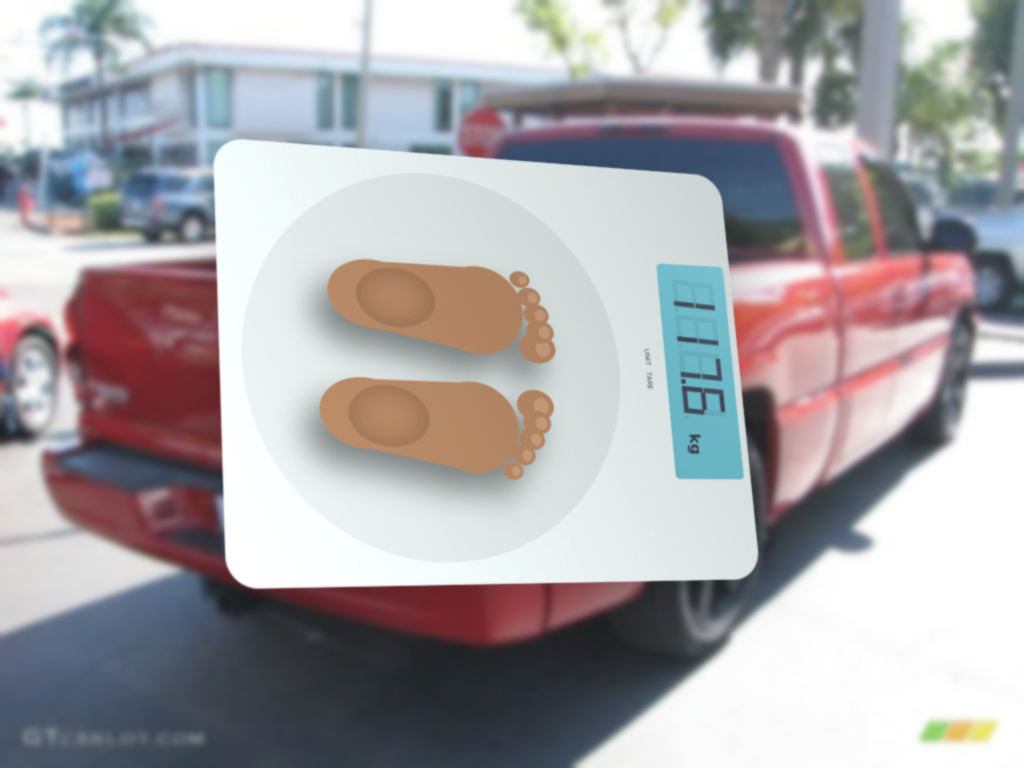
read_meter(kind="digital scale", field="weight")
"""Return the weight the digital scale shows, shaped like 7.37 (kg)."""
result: 117.6 (kg)
